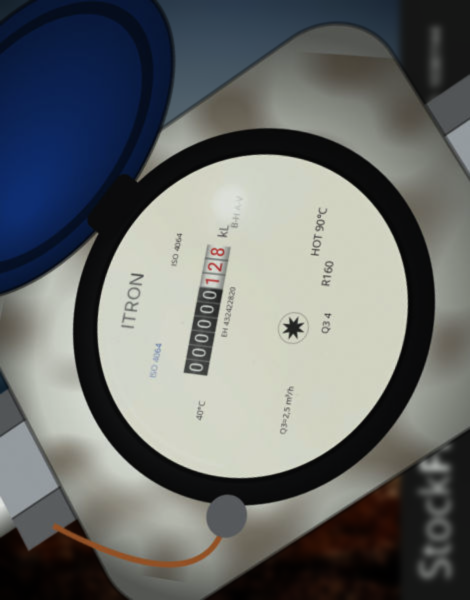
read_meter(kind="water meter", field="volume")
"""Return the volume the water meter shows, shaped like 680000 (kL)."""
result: 0.128 (kL)
